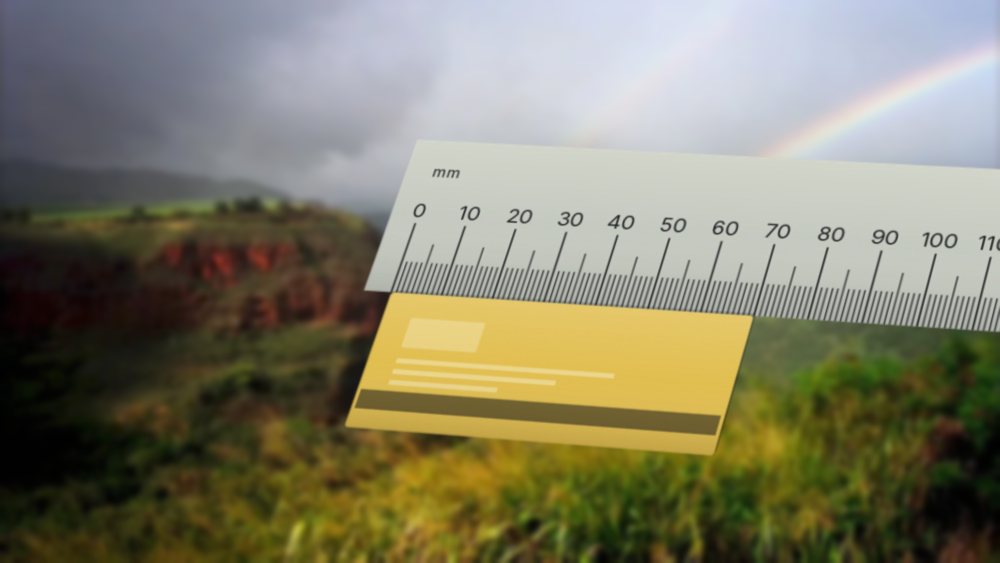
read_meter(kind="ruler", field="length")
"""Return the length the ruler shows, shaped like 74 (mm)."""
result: 70 (mm)
